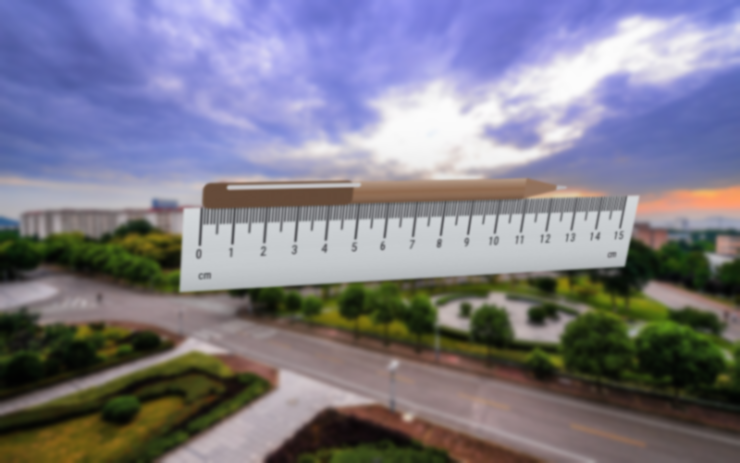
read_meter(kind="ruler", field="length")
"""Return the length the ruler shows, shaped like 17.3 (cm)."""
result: 12.5 (cm)
